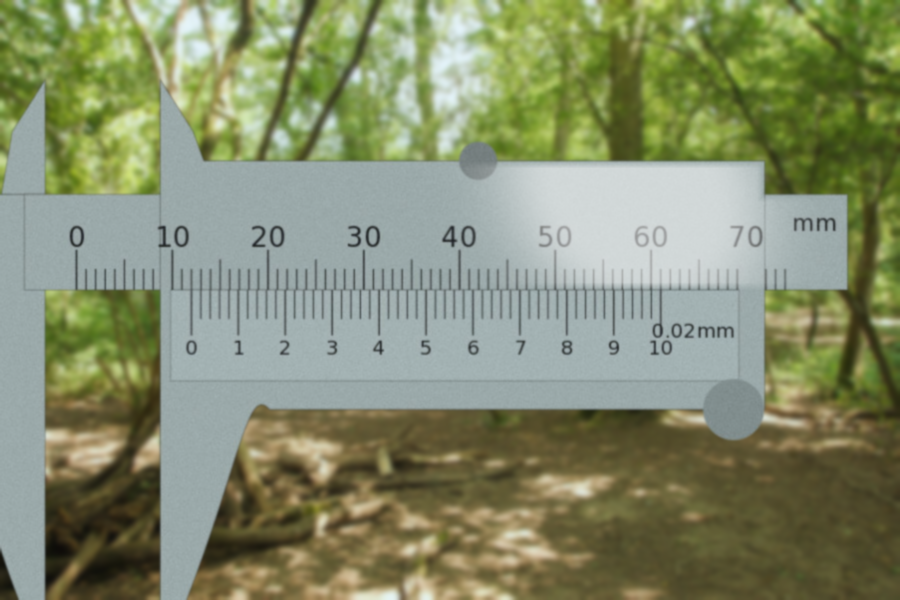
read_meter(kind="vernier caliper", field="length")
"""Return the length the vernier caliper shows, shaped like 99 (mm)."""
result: 12.0 (mm)
